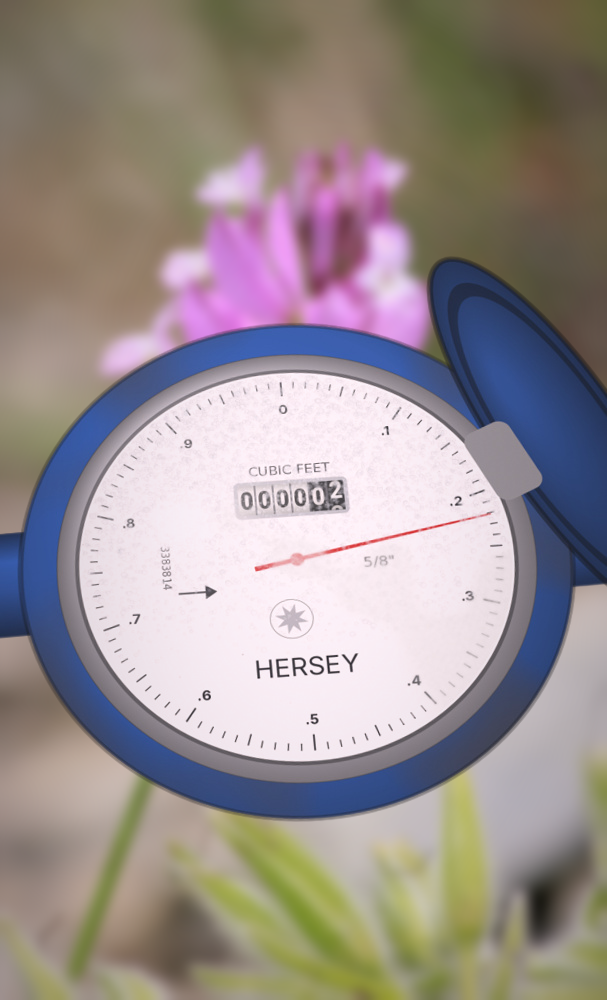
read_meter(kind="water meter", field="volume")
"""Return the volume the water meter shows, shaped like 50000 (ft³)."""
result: 2.22 (ft³)
